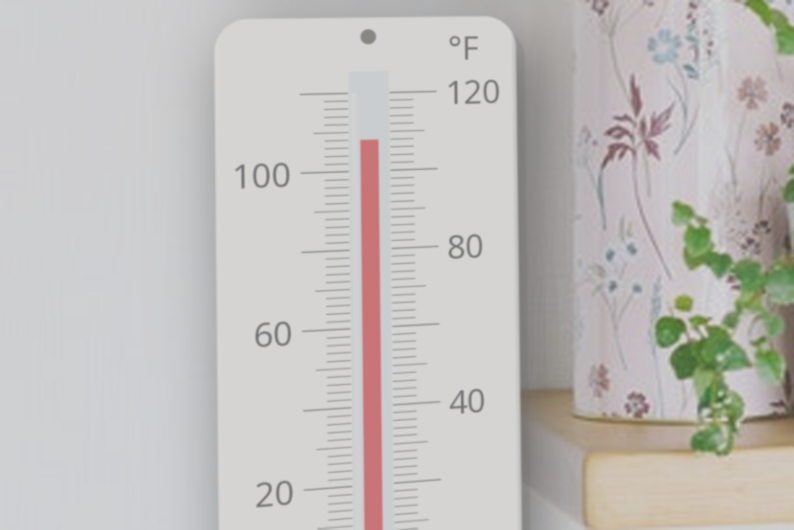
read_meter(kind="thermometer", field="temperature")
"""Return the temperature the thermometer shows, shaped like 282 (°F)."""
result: 108 (°F)
